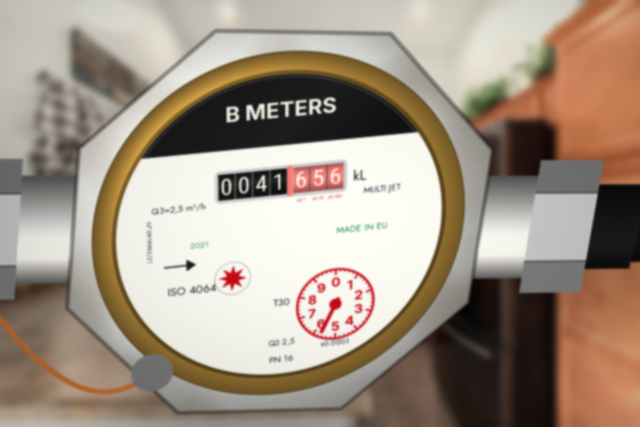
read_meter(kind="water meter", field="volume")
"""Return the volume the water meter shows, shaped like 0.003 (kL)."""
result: 41.6565 (kL)
